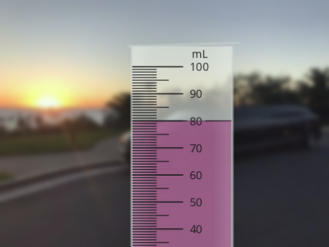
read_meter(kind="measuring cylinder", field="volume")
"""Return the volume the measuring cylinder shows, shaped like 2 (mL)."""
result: 80 (mL)
